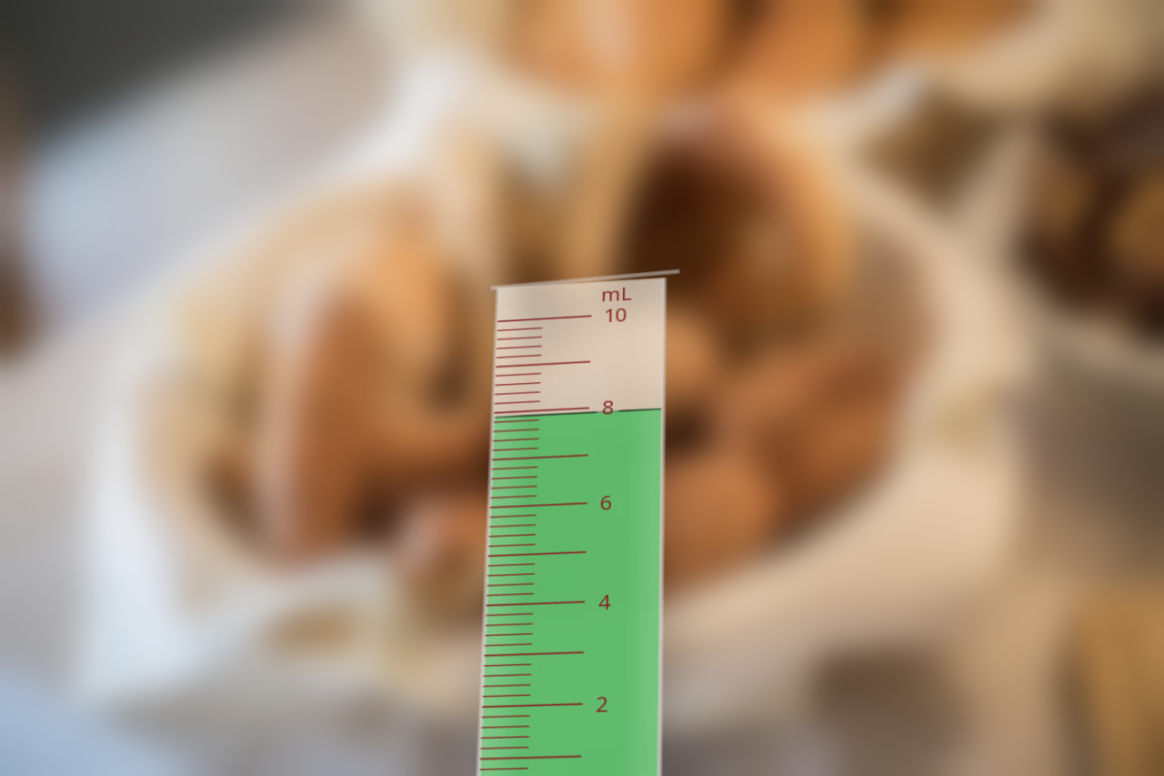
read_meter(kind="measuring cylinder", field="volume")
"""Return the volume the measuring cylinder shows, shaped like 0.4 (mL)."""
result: 7.9 (mL)
